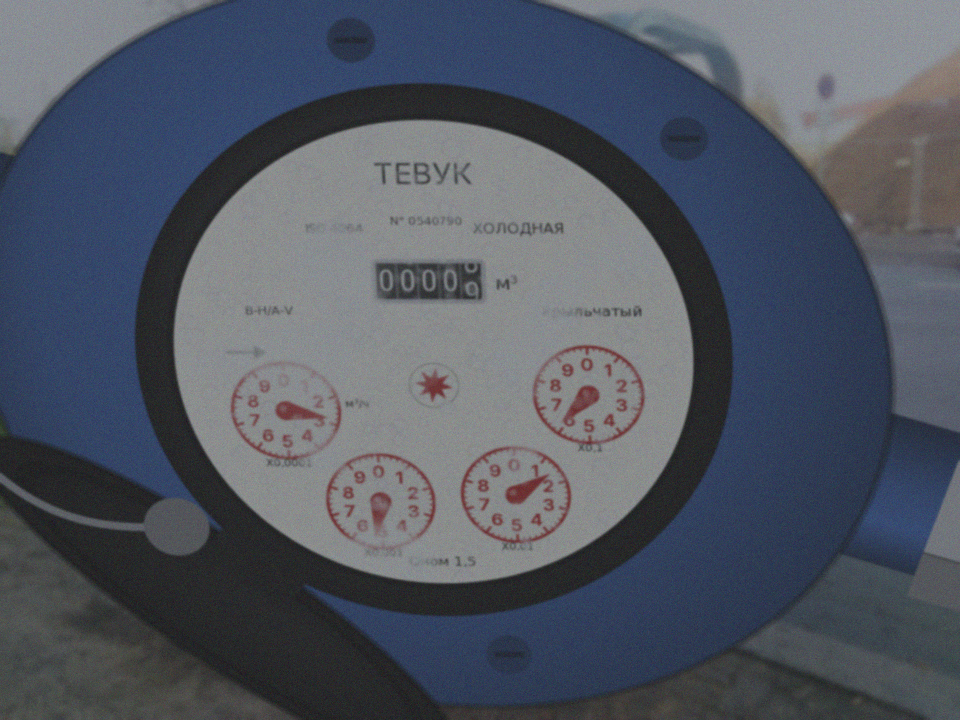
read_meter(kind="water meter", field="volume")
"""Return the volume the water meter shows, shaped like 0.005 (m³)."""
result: 8.6152 (m³)
